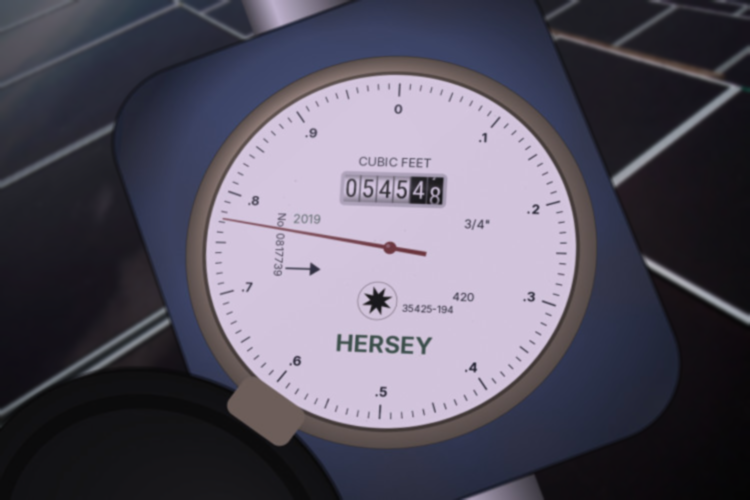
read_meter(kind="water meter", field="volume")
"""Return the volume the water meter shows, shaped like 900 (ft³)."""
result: 54547.77 (ft³)
